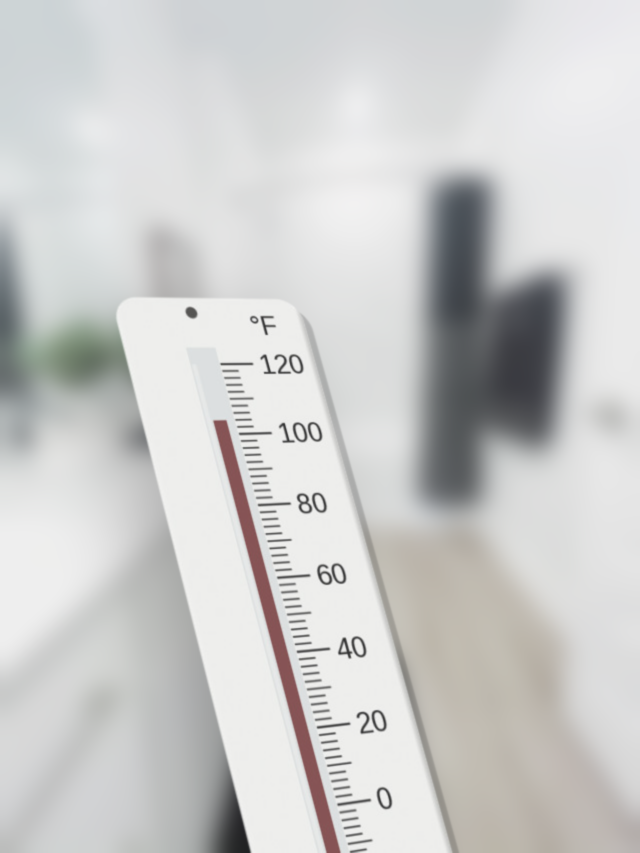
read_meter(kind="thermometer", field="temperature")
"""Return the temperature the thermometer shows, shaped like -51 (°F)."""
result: 104 (°F)
